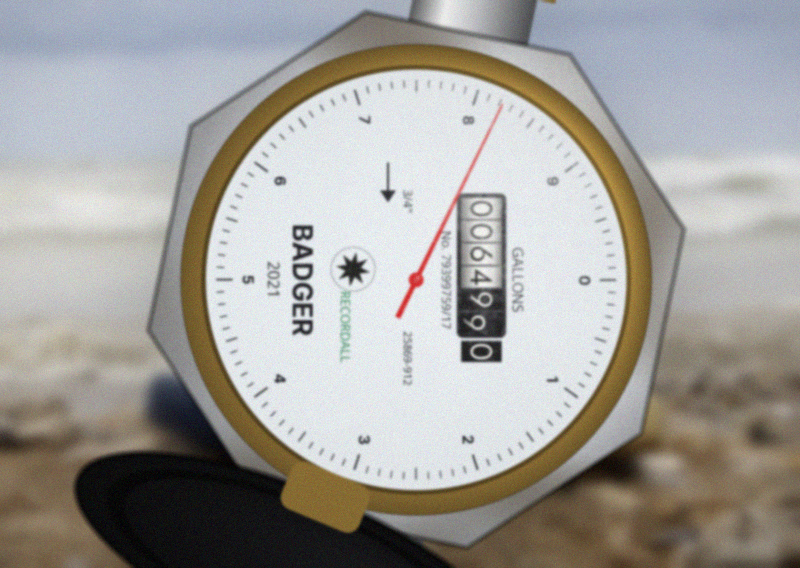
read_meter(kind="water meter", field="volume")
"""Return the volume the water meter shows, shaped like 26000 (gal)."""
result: 64988.2 (gal)
